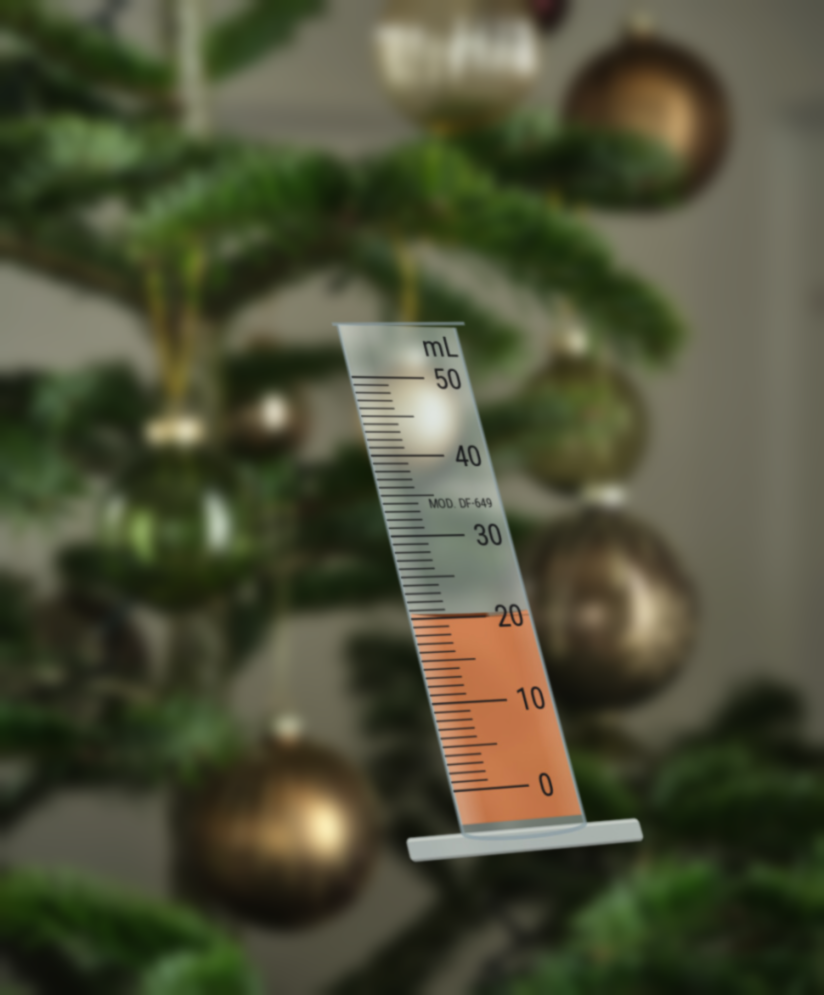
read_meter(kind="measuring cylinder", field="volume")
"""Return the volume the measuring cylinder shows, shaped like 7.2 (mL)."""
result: 20 (mL)
